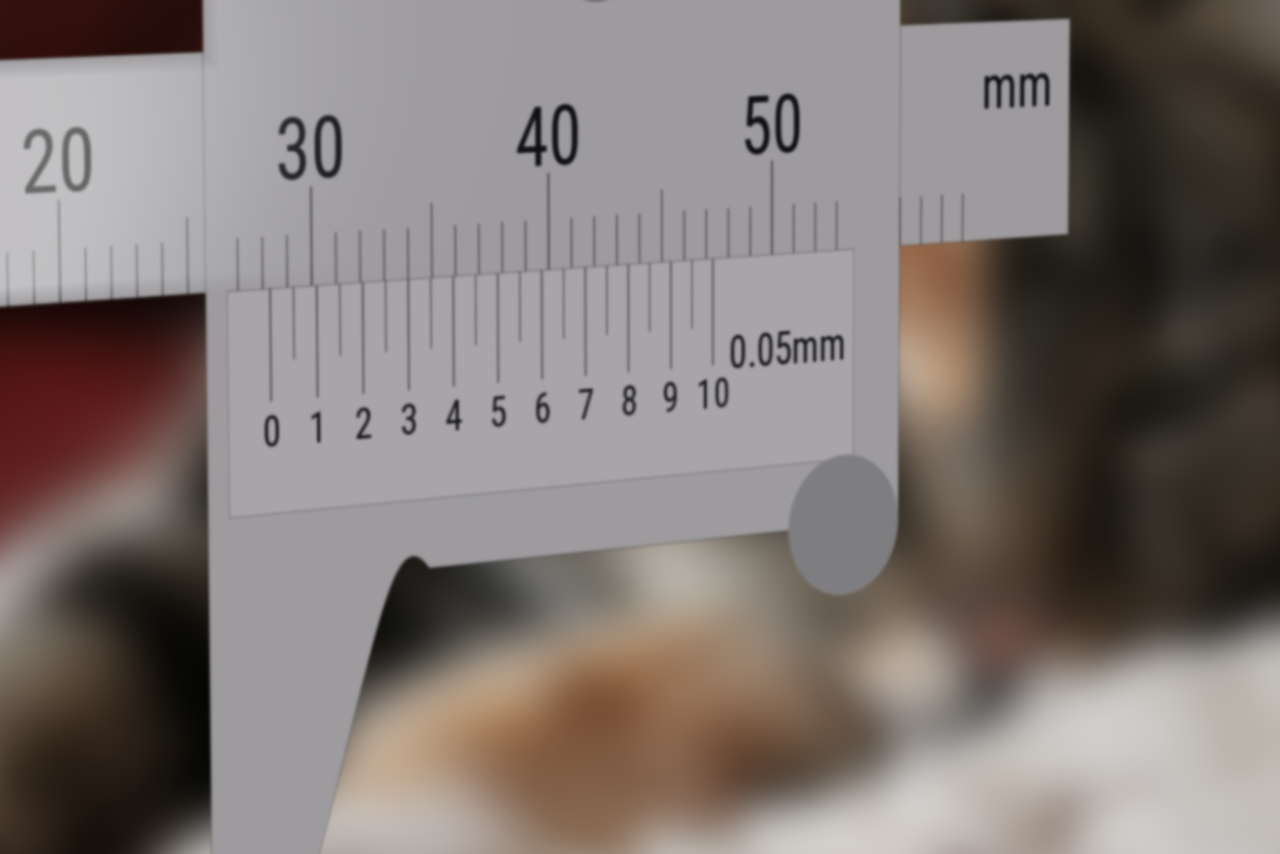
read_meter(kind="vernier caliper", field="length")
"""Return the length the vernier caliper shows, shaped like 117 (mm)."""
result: 28.3 (mm)
